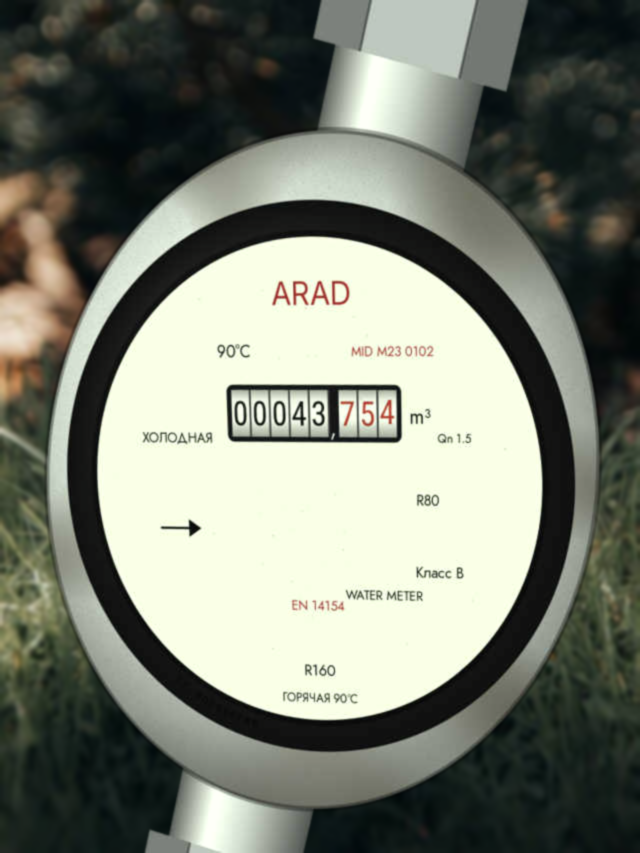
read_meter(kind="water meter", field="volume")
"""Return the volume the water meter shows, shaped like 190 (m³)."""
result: 43.754 (m³)
